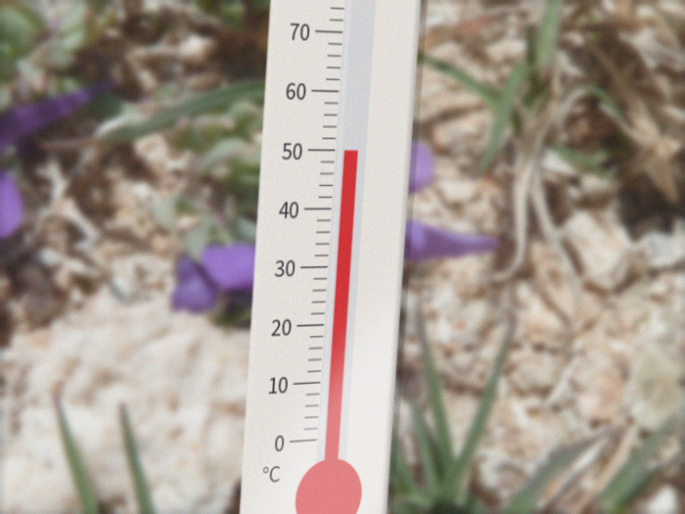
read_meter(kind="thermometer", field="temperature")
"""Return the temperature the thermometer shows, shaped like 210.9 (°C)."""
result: 50 (°C)
